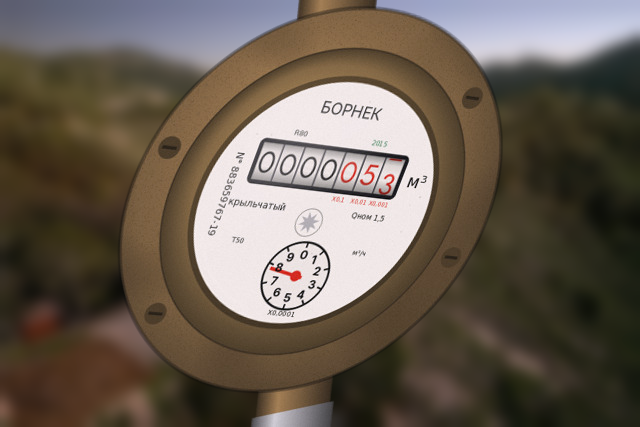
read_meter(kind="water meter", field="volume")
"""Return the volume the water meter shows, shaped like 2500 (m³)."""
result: 0.0527 (m³)
